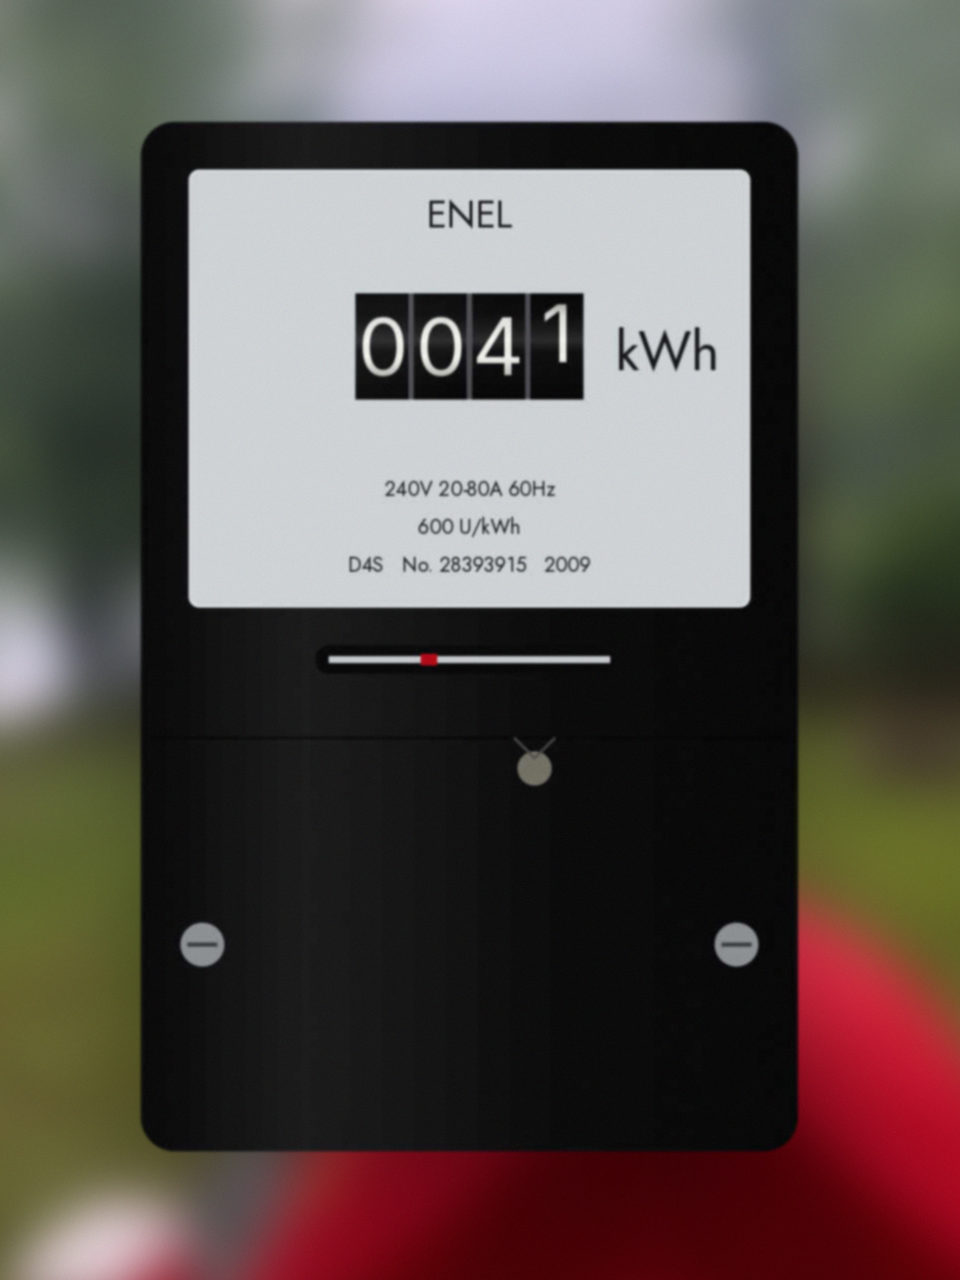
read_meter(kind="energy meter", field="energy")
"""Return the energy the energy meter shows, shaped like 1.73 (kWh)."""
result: 41 (kWh)
